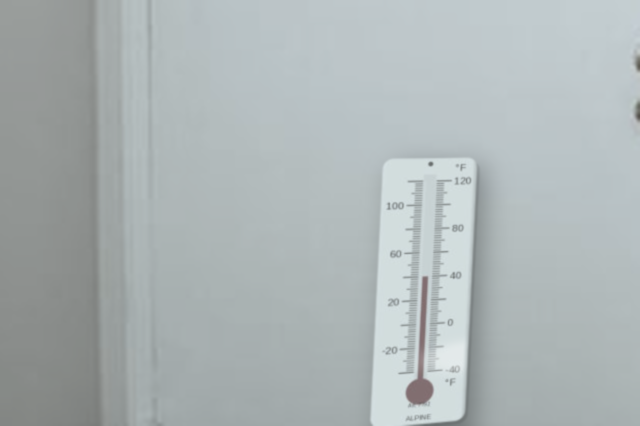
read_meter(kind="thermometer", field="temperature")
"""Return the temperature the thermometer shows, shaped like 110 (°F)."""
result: 40 (°F)
